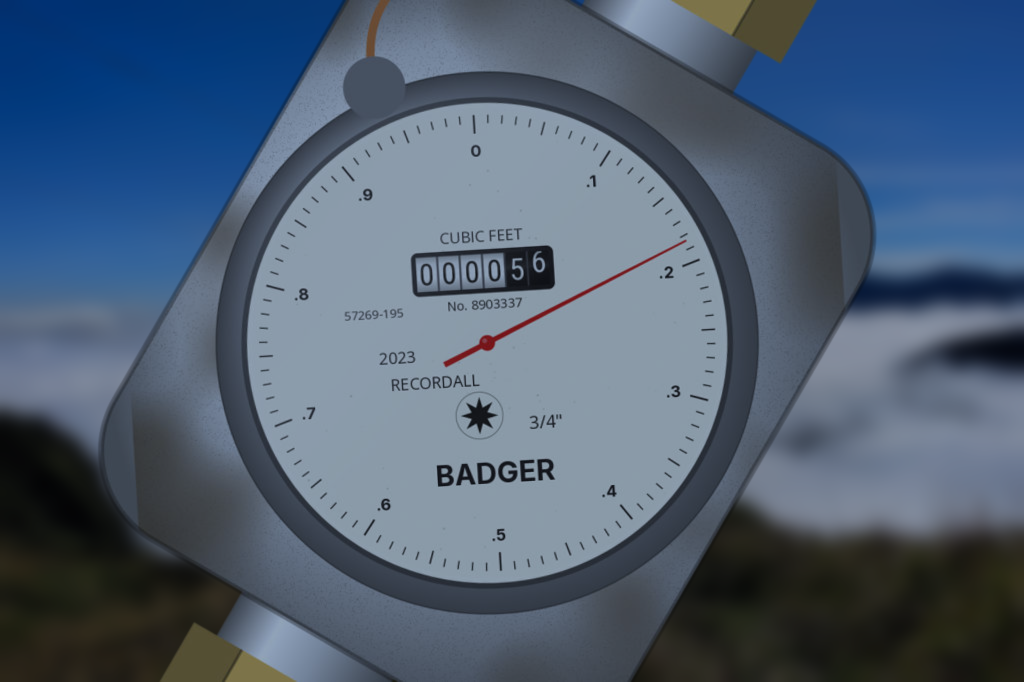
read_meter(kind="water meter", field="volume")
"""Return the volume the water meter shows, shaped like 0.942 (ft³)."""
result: 56.18 (ft³)
